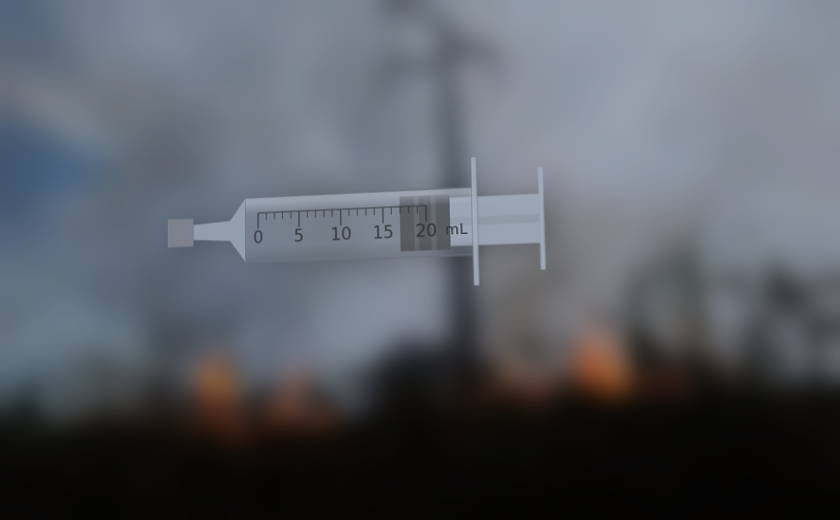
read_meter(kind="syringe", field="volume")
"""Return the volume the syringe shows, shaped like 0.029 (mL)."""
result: 17 (mL)
